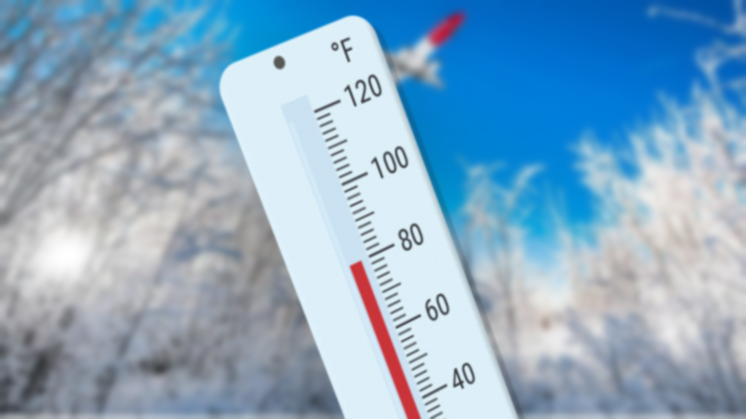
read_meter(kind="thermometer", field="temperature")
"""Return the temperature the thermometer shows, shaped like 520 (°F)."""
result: 80 (°F)
